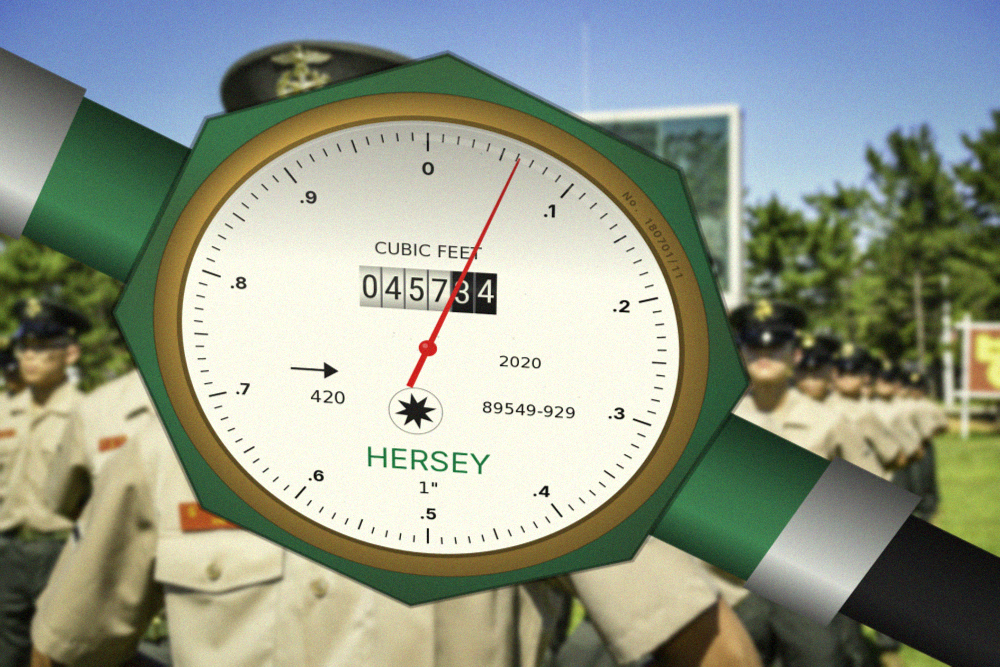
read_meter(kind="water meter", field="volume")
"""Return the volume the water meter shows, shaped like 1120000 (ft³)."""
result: 45734.06 (ft³)
